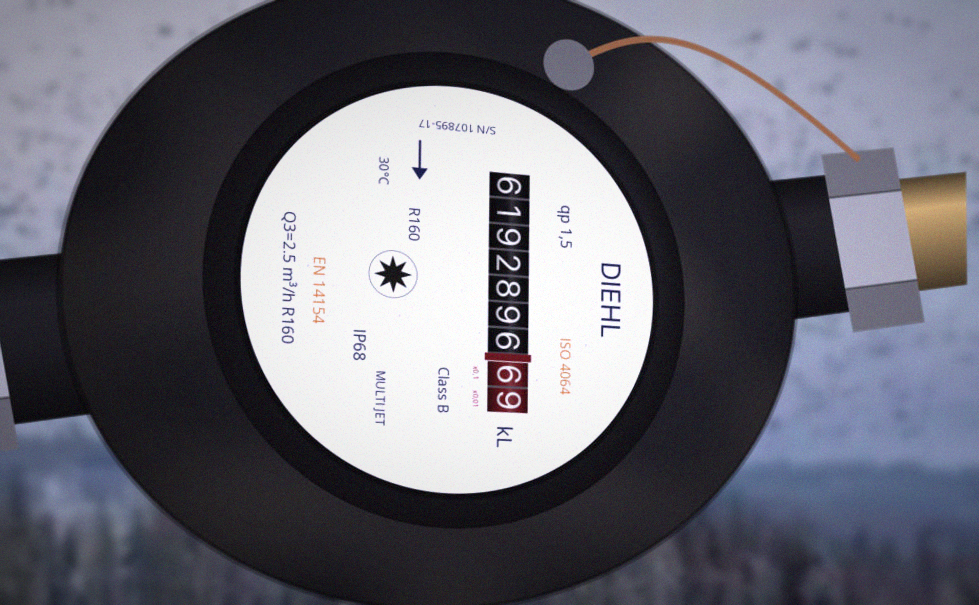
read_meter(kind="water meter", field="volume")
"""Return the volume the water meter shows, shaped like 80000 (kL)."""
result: 6192896.69 (kL)
